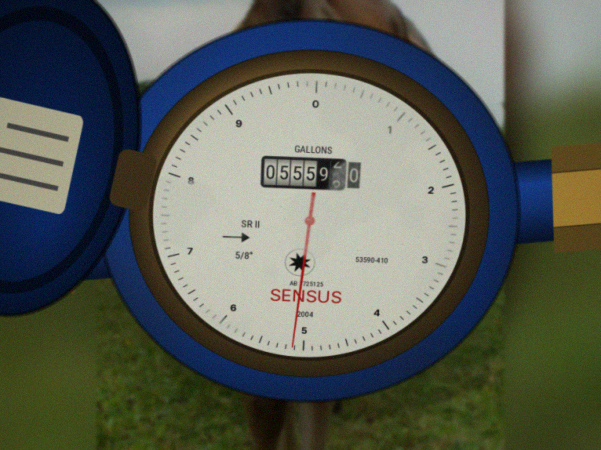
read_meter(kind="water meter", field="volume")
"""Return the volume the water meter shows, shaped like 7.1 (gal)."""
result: 555925.1 (gal)
